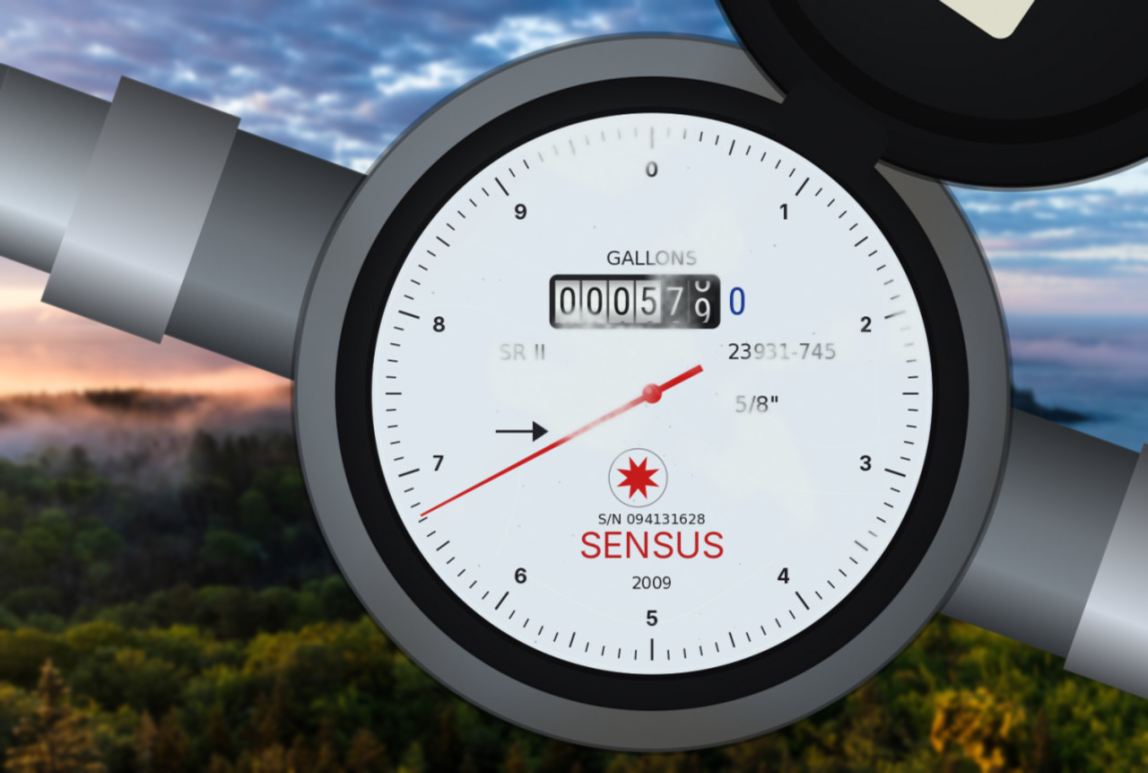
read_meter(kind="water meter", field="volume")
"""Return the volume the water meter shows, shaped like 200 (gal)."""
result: 5786.7 (gal)
